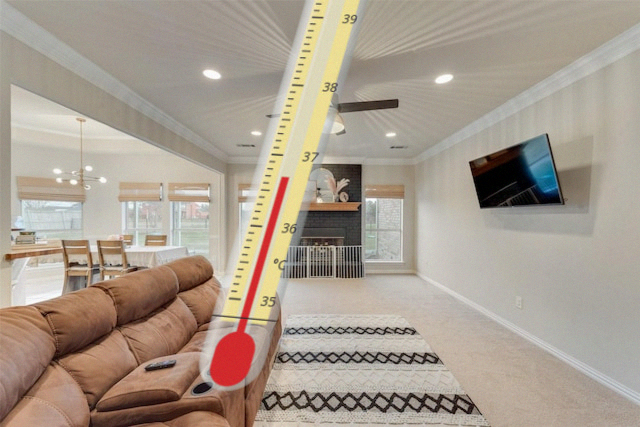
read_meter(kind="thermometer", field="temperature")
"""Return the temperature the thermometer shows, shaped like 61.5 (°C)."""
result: 36.7 (°C)
